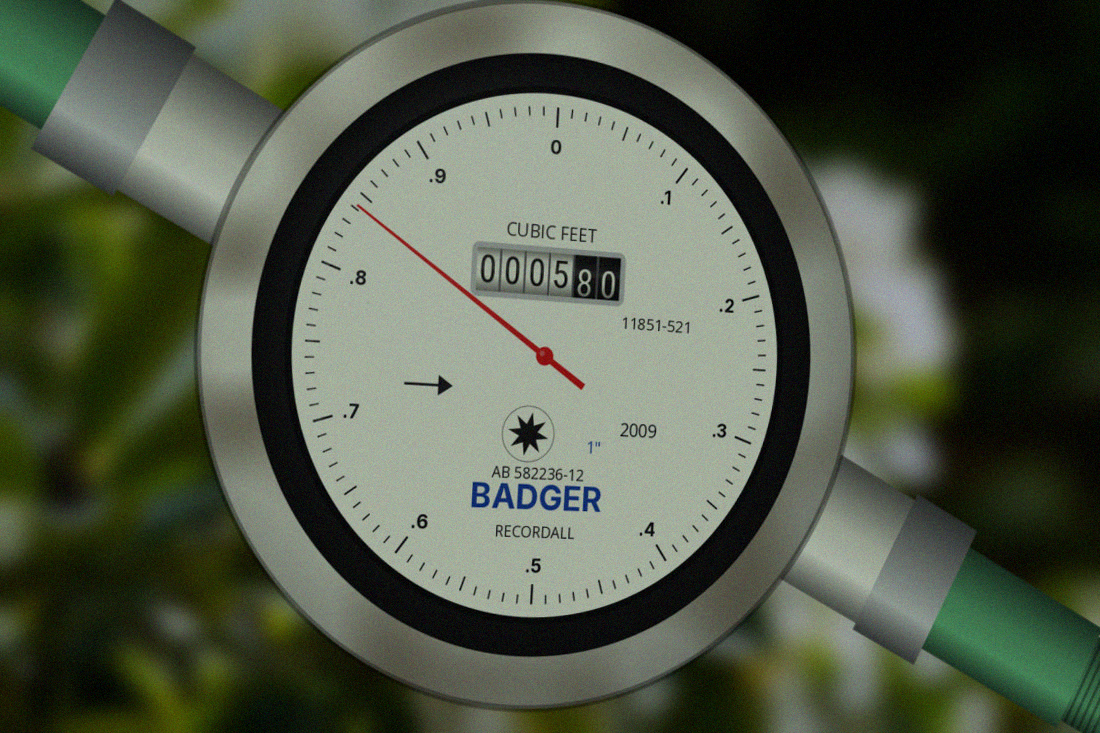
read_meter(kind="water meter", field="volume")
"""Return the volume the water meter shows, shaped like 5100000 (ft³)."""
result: 579.84 (ft³)
